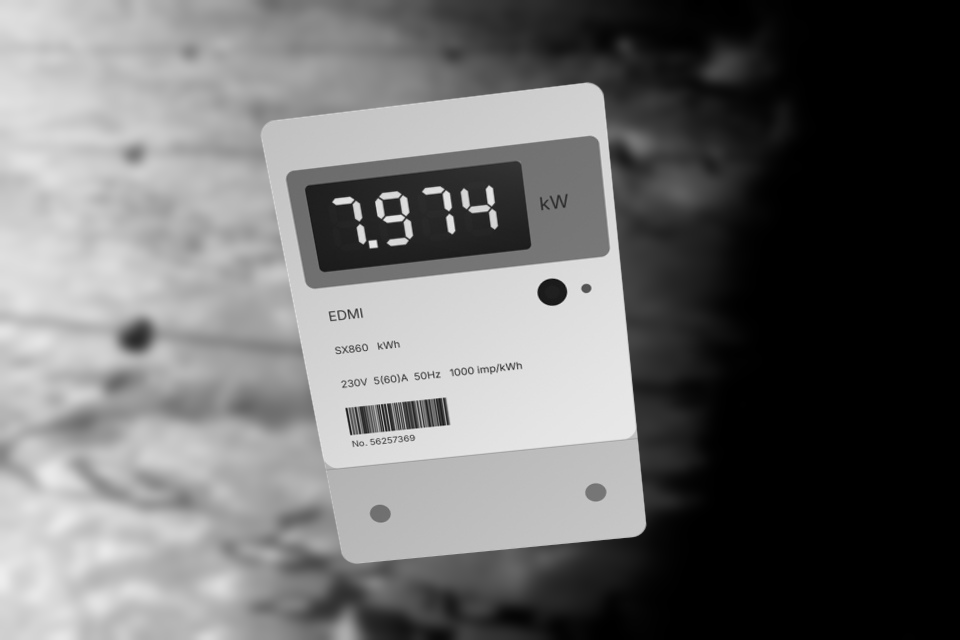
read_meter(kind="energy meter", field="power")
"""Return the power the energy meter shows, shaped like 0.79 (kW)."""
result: 7.974 (kW)
